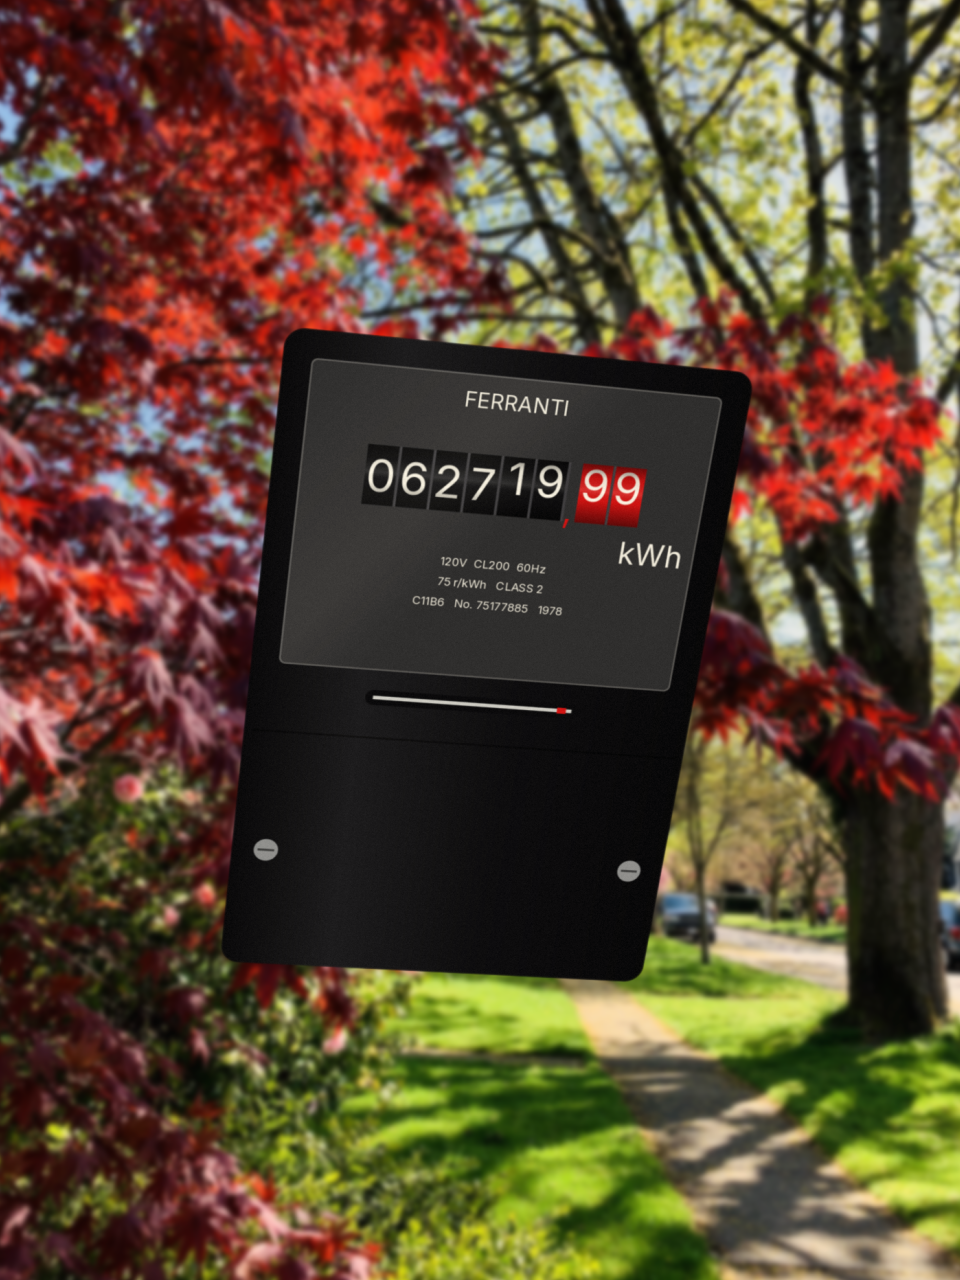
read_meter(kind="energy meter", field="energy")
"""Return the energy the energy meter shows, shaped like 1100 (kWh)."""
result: 62719.99 (kWh)
